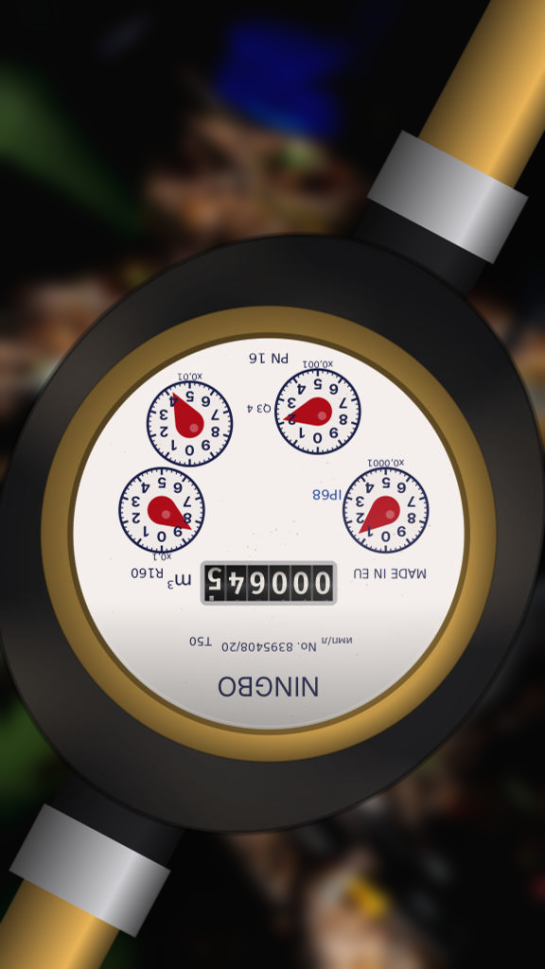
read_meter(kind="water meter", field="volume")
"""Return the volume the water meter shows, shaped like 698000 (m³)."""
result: 644.8421 (m³)
